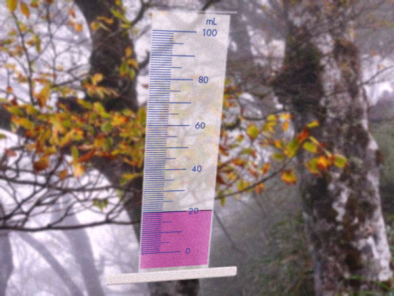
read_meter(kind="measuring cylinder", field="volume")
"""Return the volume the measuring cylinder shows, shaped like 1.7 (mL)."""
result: 20 (mL)
